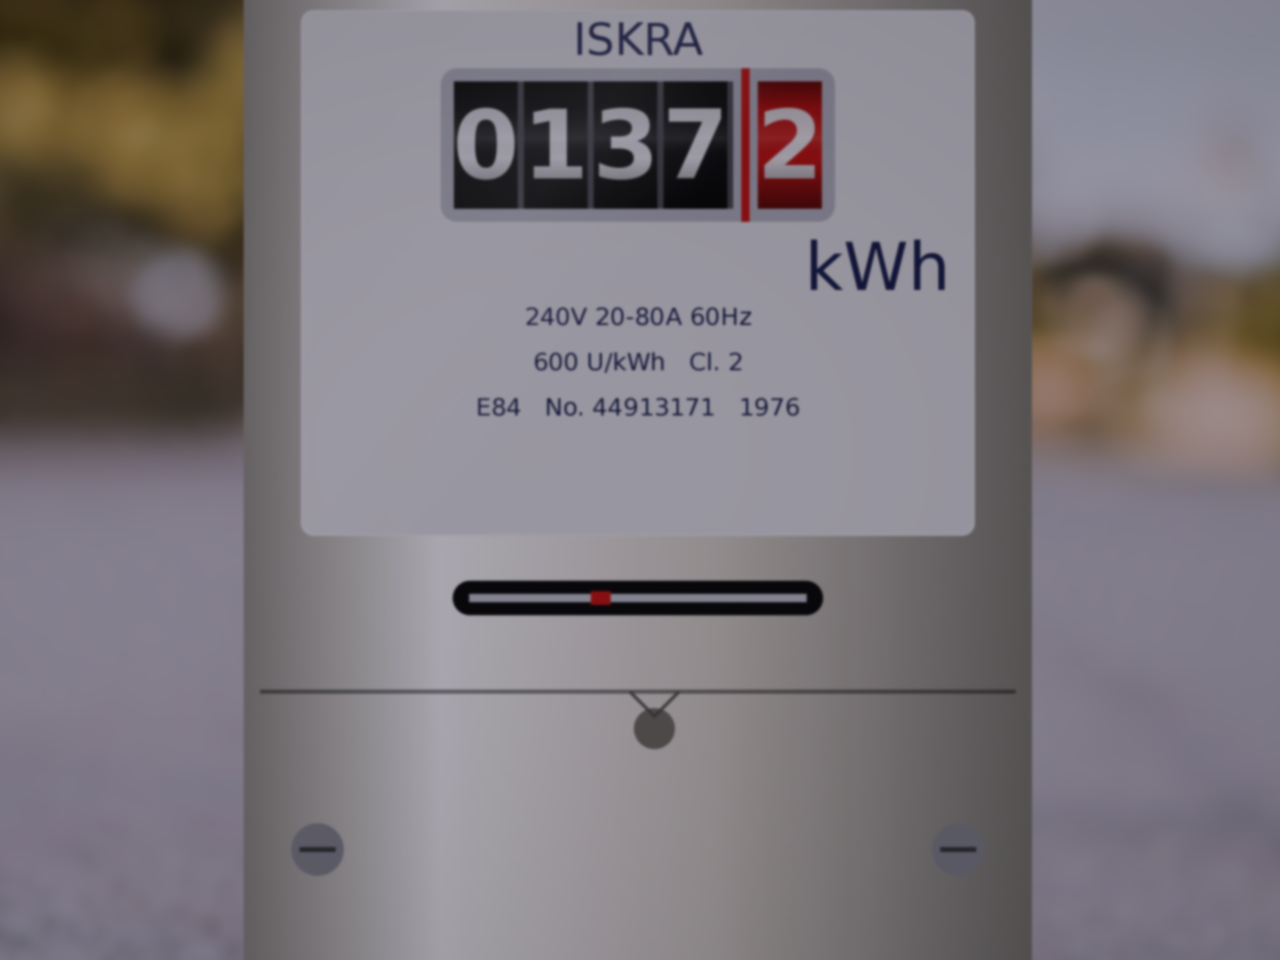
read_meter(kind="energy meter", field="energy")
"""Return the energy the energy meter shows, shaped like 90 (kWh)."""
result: 137.2 (kWh)
